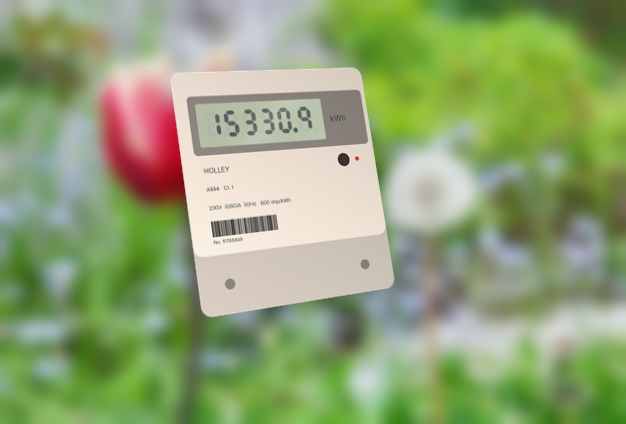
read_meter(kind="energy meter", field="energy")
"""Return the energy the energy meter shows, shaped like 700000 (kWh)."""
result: 15330.9 (kWh)
